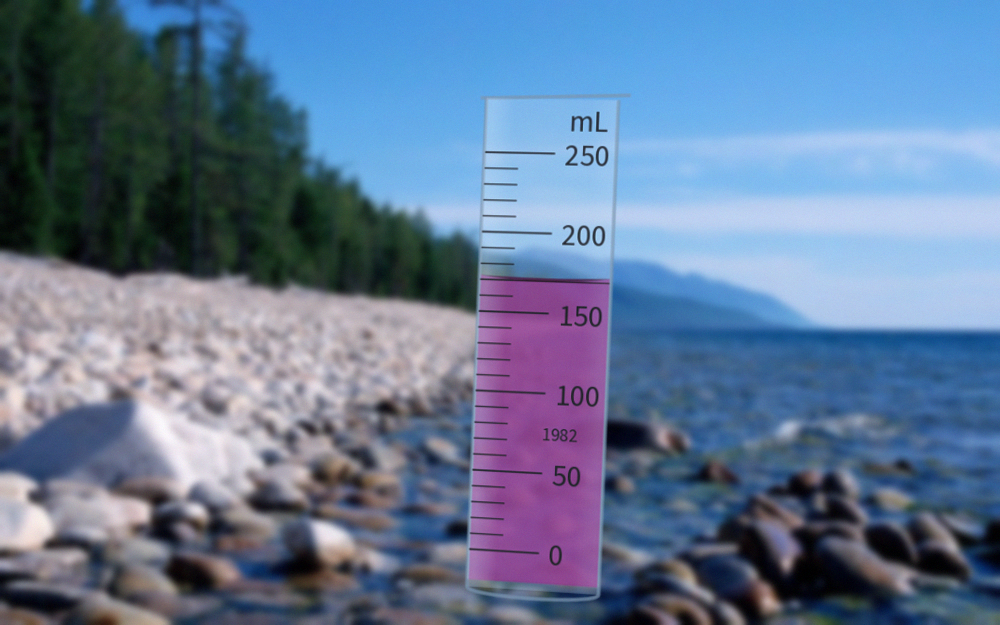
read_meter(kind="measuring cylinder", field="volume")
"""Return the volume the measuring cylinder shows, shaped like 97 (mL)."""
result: 170 (mL)
